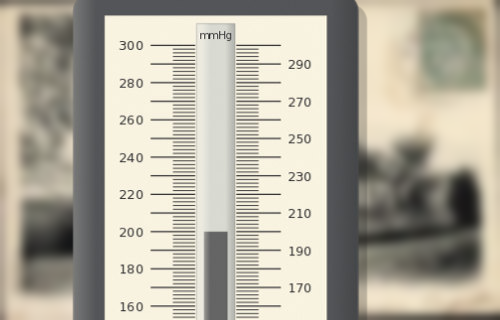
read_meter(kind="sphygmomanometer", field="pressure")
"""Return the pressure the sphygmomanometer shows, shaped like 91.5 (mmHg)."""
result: 200 (mmHg)
